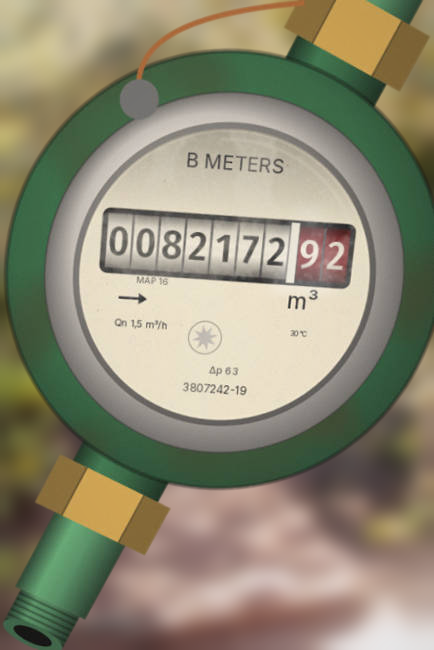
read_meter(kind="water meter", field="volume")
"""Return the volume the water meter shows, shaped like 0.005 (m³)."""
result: 82172.92 (m³)
